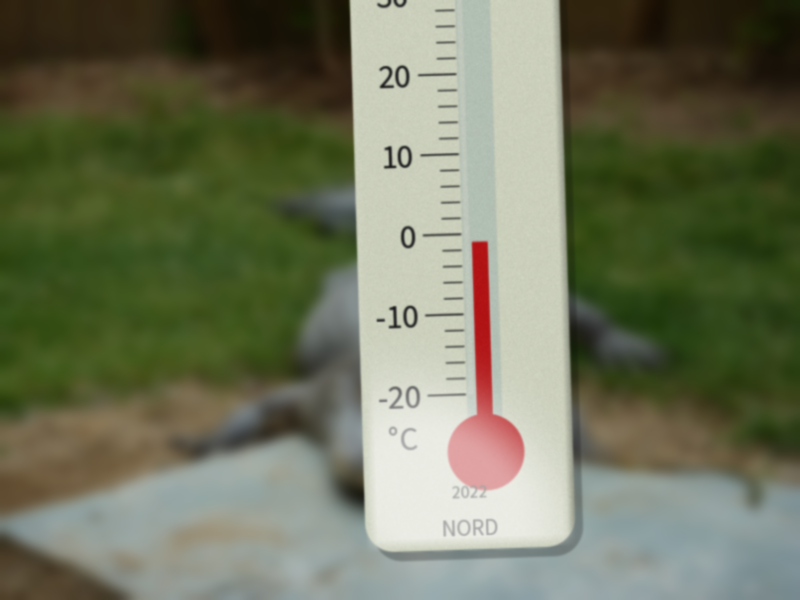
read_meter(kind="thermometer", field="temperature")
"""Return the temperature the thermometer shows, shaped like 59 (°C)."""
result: -1 (°C)
